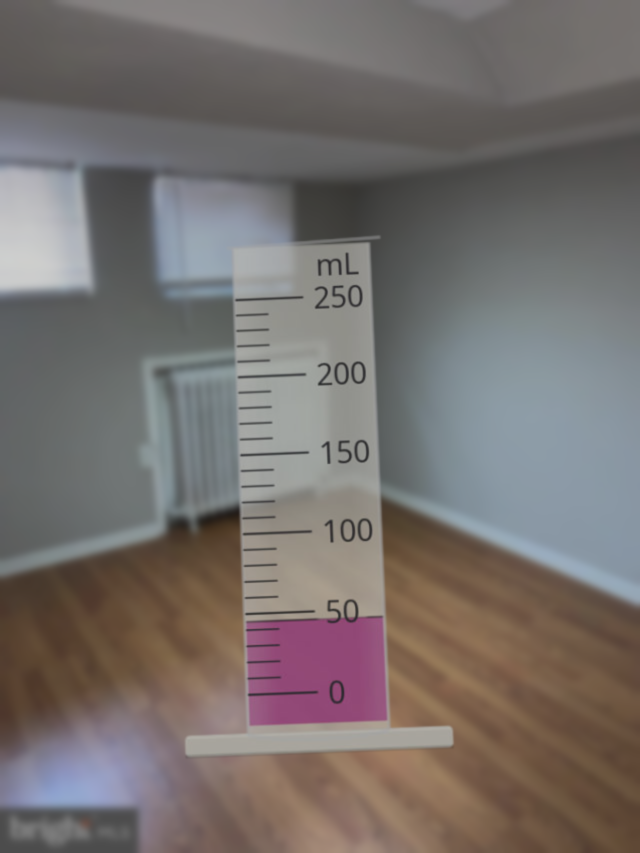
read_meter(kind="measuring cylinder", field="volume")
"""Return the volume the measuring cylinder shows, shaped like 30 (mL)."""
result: 45 (mL)
